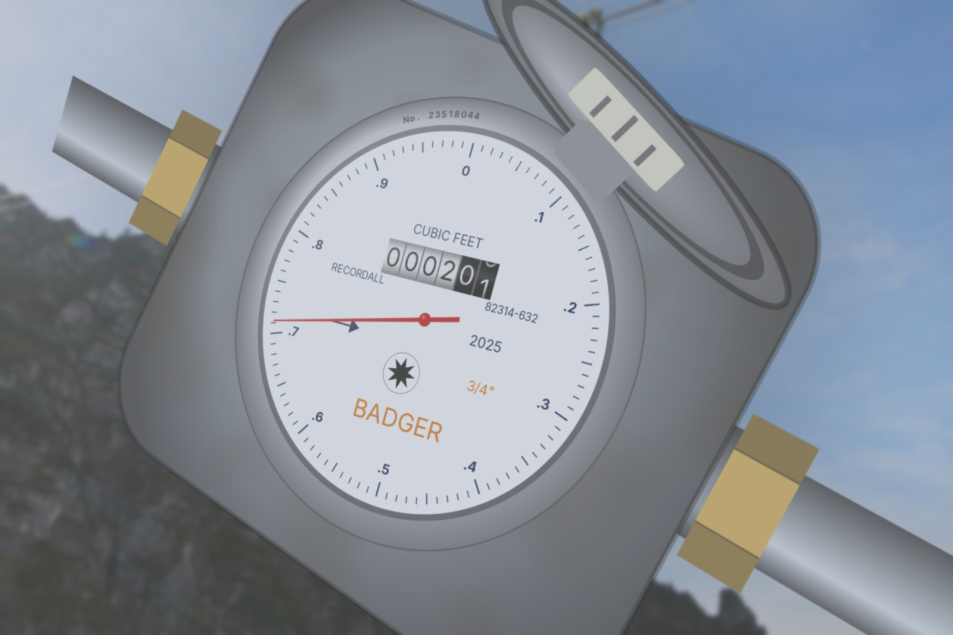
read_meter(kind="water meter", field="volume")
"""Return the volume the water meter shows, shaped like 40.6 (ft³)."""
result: 200.71 (ft³)
